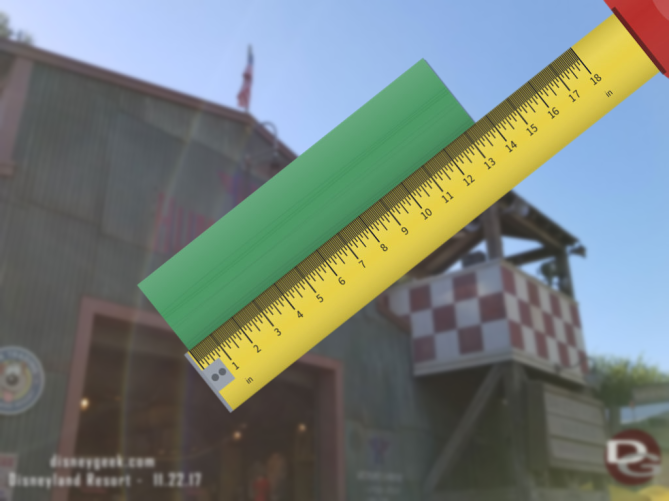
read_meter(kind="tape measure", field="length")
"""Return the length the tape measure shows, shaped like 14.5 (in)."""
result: 13.5 (in)
